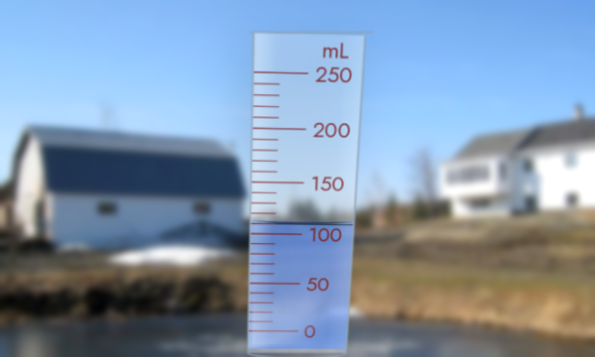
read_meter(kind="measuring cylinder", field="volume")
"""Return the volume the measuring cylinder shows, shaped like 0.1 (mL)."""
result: 110 (mL)
